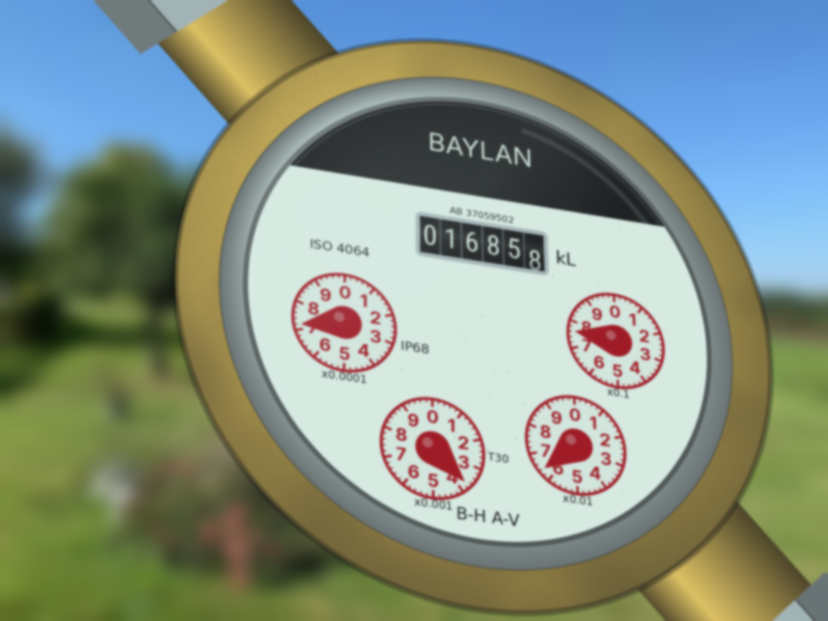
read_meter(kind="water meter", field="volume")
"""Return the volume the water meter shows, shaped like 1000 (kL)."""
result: 16857.7637 (kL)
